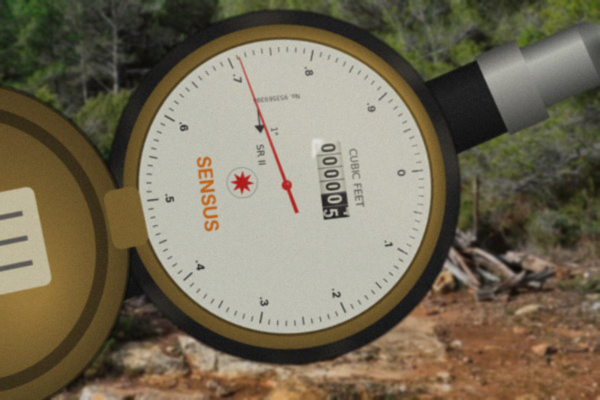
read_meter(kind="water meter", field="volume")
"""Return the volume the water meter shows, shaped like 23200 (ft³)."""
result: 4.71 (ft³)
